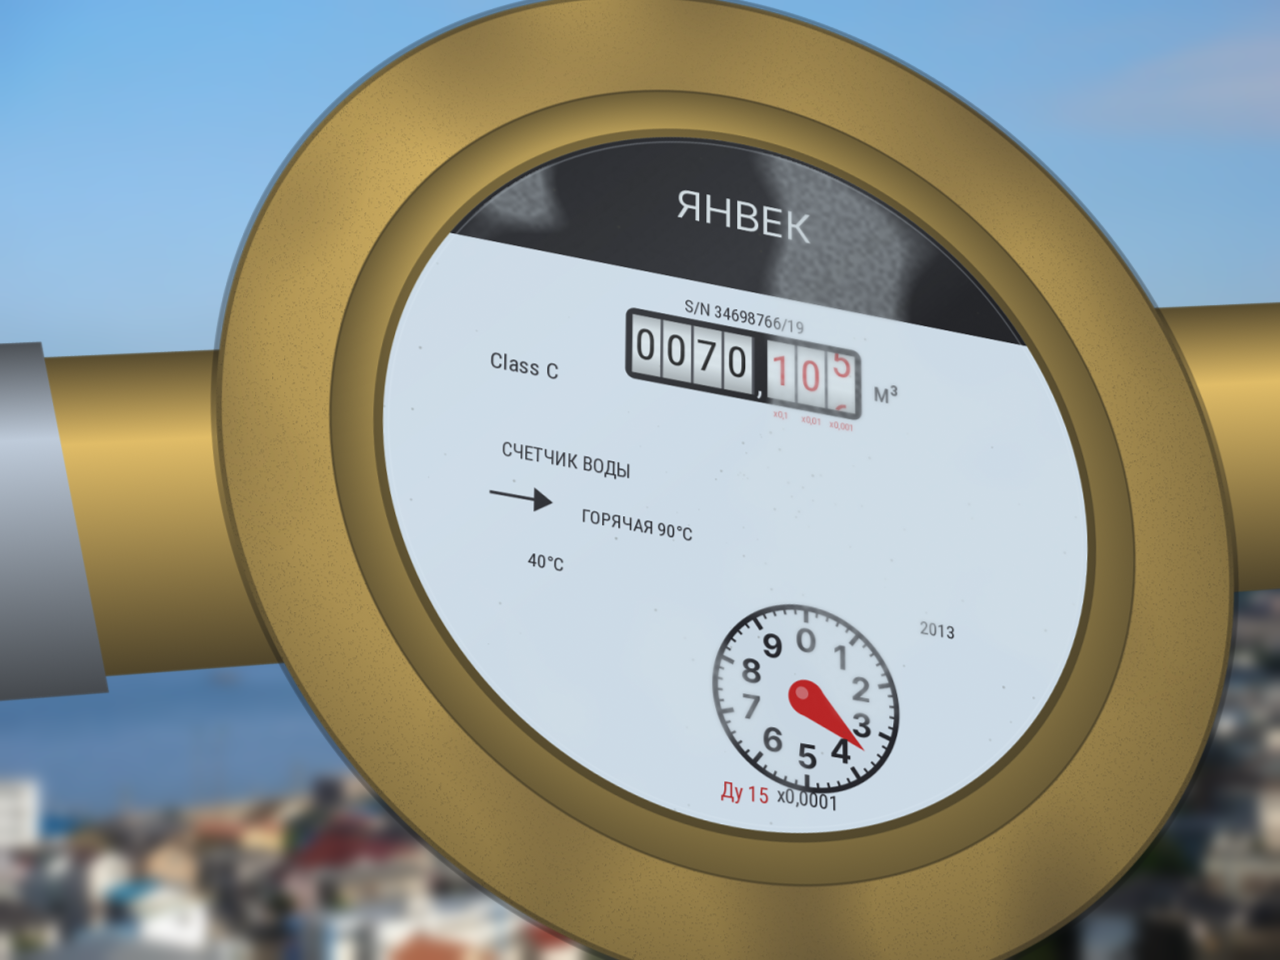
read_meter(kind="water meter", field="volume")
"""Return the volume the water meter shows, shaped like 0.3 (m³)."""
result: 70.1053 (m³)
